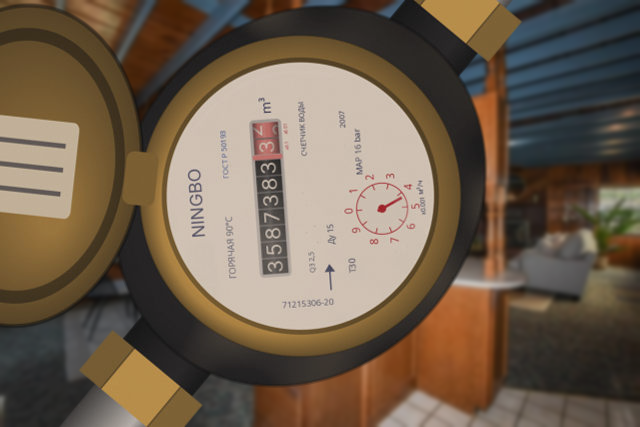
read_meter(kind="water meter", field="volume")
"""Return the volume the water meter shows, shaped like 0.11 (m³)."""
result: 3587383.324 (m³)
